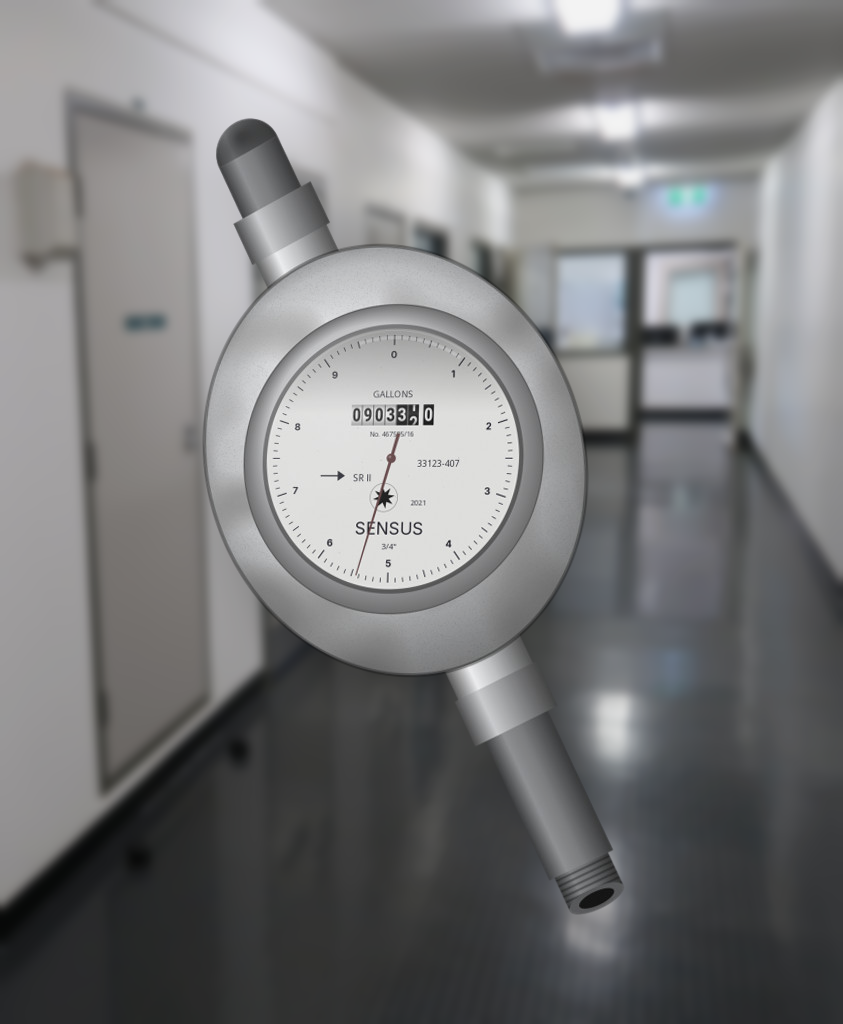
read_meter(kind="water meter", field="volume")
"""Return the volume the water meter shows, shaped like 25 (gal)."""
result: 903315.4 (gal)
